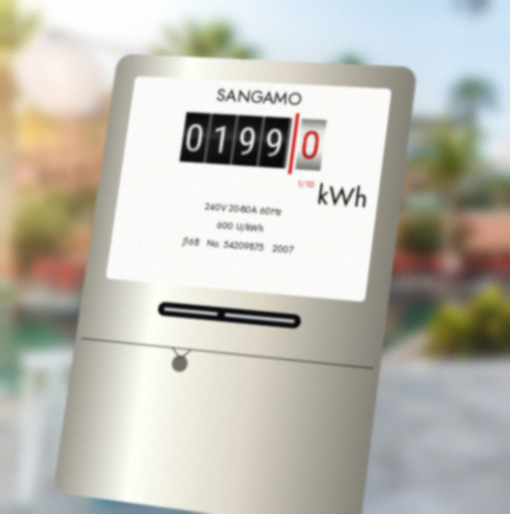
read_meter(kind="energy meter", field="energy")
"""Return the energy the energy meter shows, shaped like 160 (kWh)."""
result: 199.0 (kWh)
